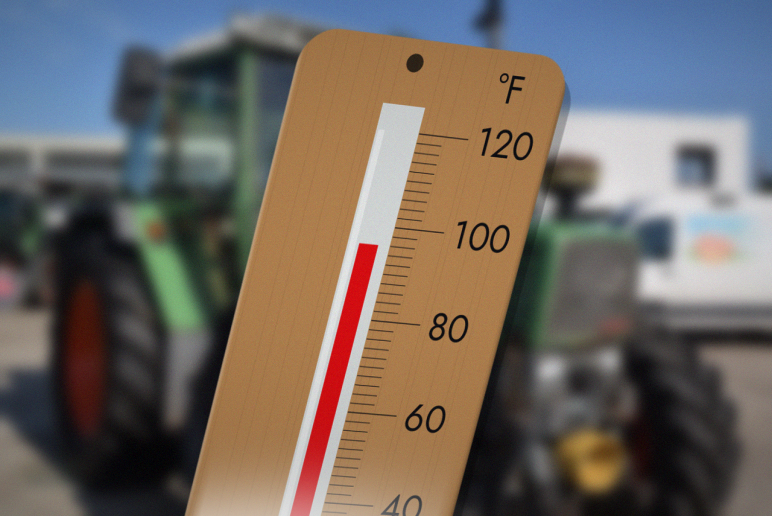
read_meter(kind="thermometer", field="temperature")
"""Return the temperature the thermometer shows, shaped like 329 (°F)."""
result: 96 (°F)
